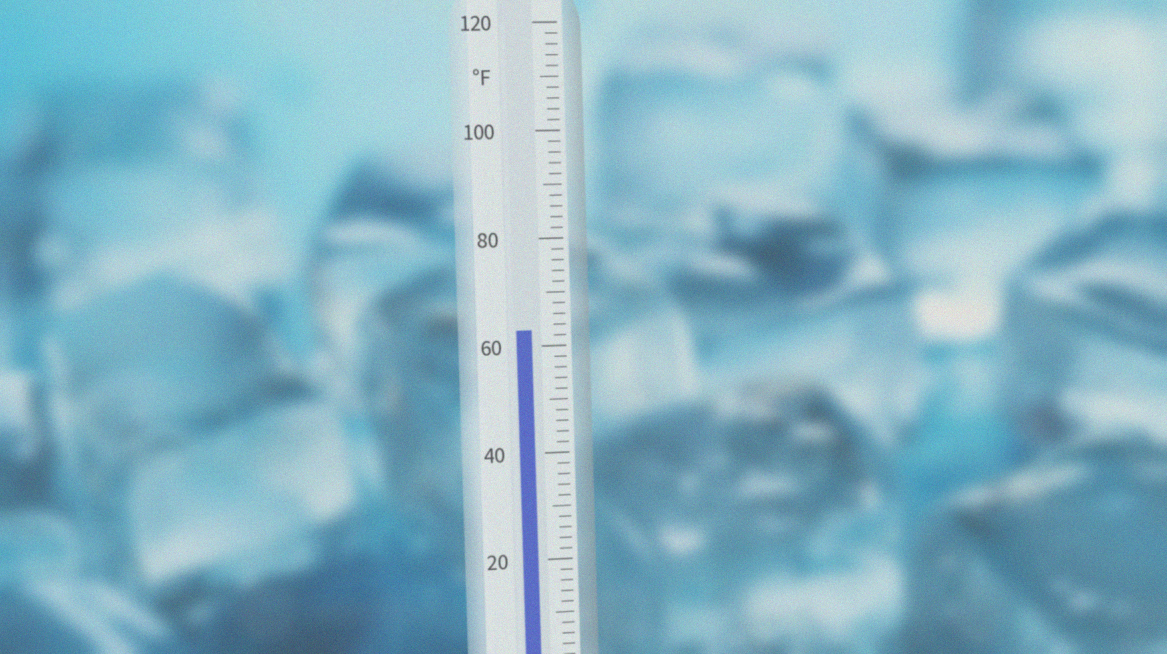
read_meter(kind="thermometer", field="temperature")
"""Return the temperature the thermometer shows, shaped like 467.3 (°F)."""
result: 63 (°F)
